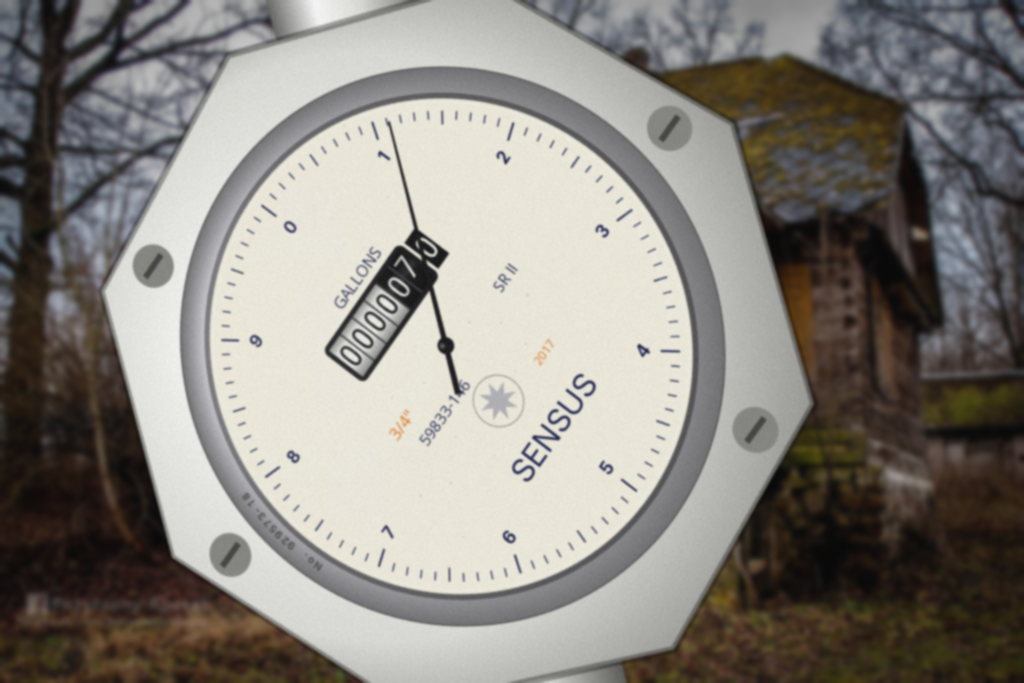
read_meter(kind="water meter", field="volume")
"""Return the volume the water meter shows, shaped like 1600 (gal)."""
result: 71.1 (gal)
